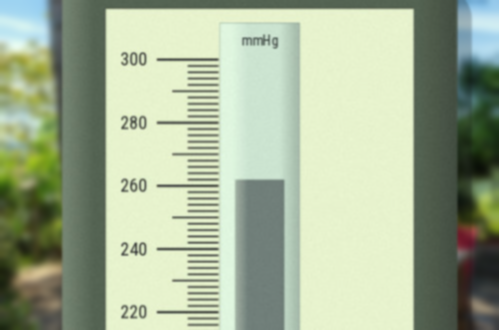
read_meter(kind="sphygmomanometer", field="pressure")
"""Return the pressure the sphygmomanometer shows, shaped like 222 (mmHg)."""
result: 262 (mmHg)
